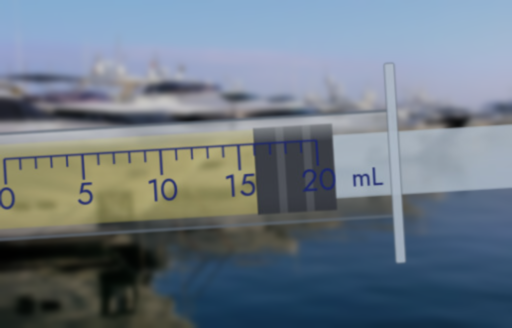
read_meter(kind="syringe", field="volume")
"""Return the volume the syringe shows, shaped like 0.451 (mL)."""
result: 16 (mL)
